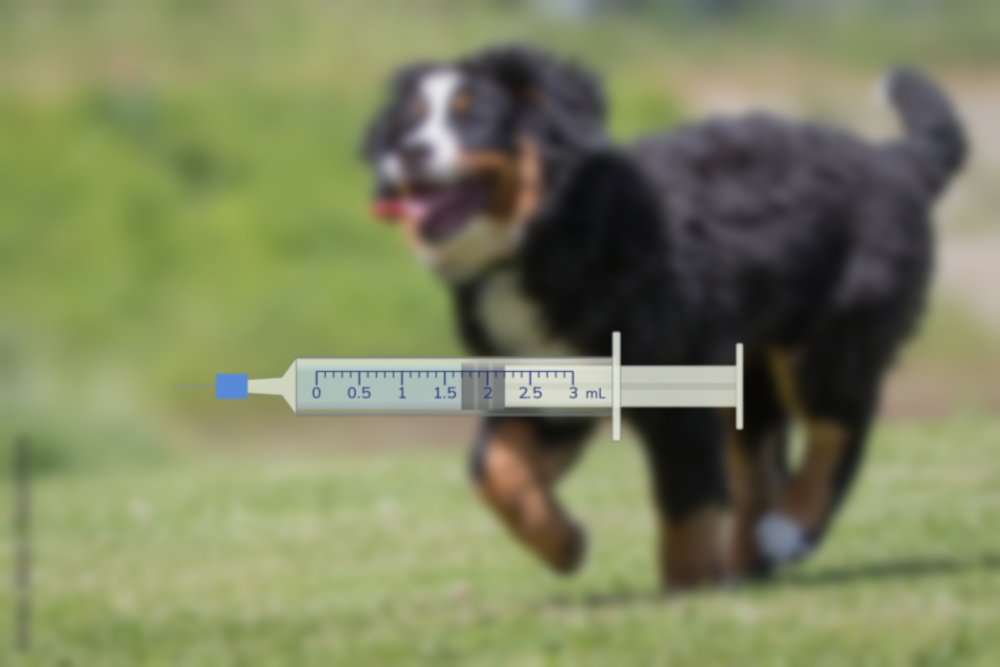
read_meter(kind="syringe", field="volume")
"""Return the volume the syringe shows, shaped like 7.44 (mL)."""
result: 1.7 (mL)
